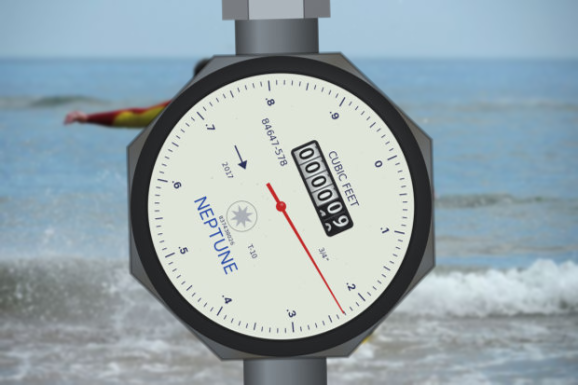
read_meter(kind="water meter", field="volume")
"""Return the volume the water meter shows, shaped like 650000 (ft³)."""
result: 9.23 (ft³)
